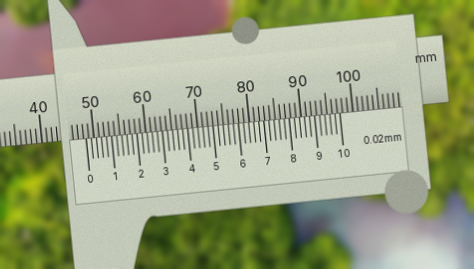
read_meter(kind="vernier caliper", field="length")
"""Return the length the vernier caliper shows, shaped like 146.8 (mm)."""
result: 48.5 (mm)
